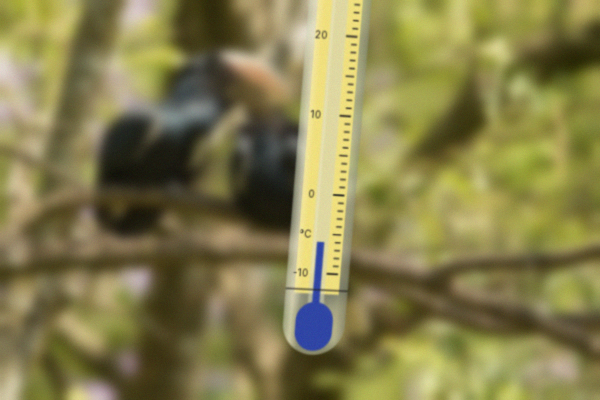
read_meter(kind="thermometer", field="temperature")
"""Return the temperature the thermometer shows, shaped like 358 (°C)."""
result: -6 (°C)
